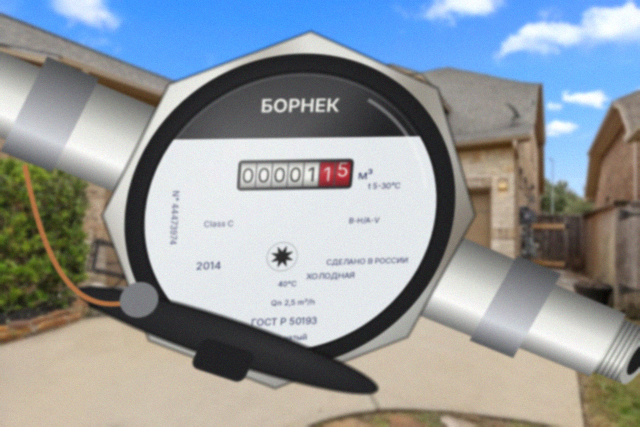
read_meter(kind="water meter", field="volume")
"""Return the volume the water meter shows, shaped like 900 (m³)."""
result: 1.15 (m³)
